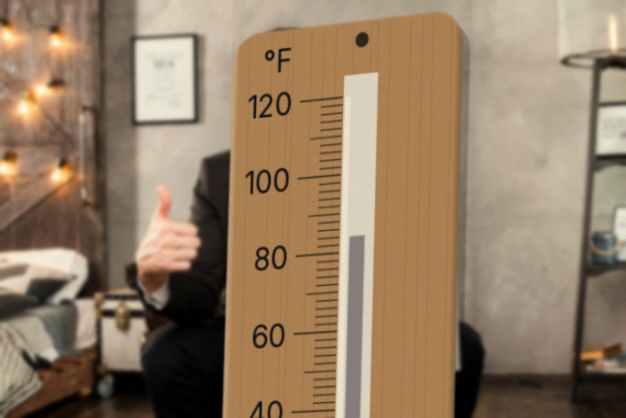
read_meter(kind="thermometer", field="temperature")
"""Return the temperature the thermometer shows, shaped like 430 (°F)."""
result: 84 (°F)
